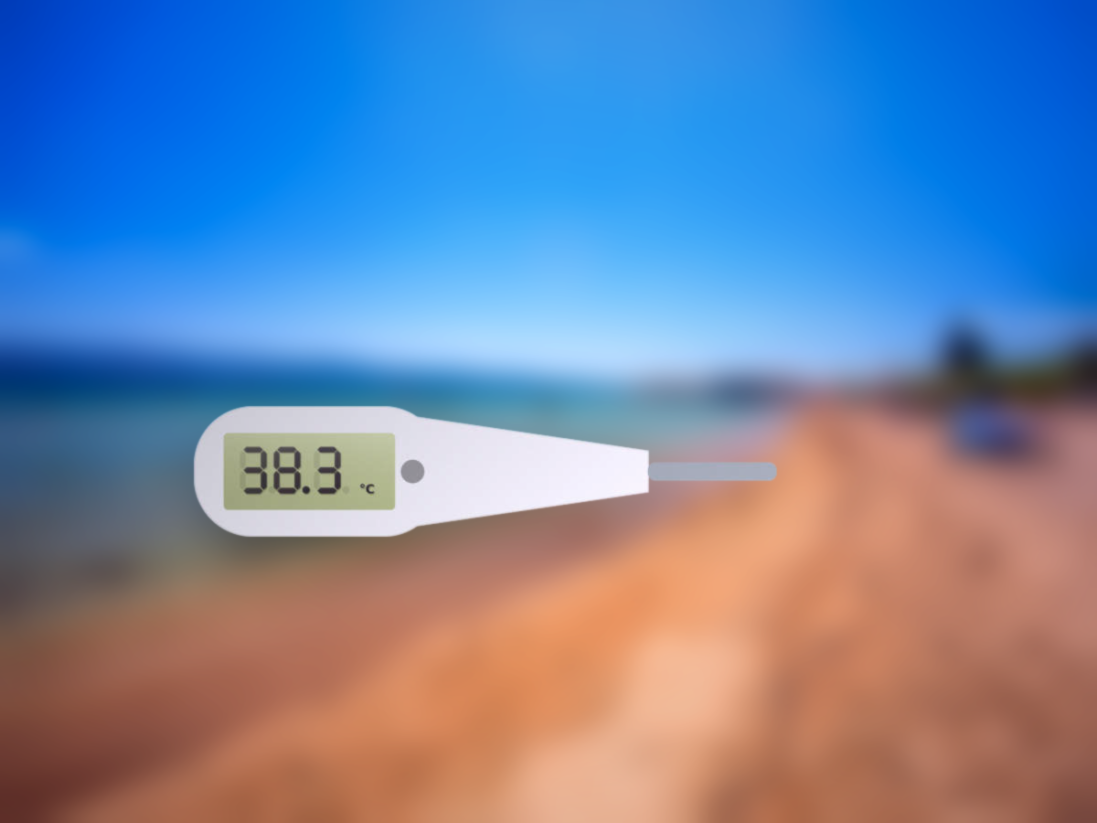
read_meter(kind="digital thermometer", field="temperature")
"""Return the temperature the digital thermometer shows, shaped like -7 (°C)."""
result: 38.3 (°C)
